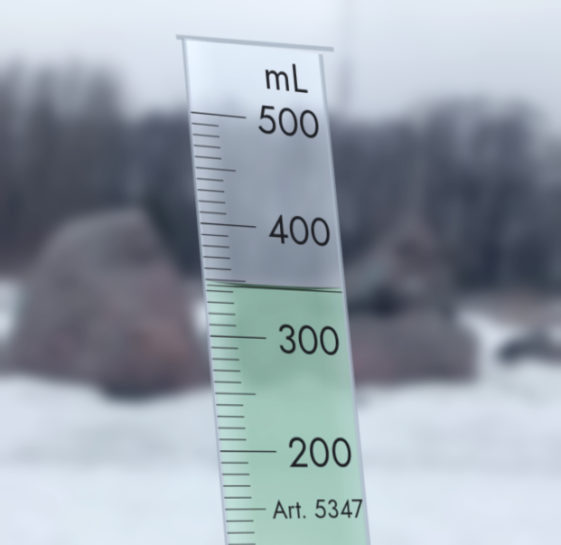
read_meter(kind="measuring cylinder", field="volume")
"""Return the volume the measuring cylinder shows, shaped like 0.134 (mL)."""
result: 345 (mL)
